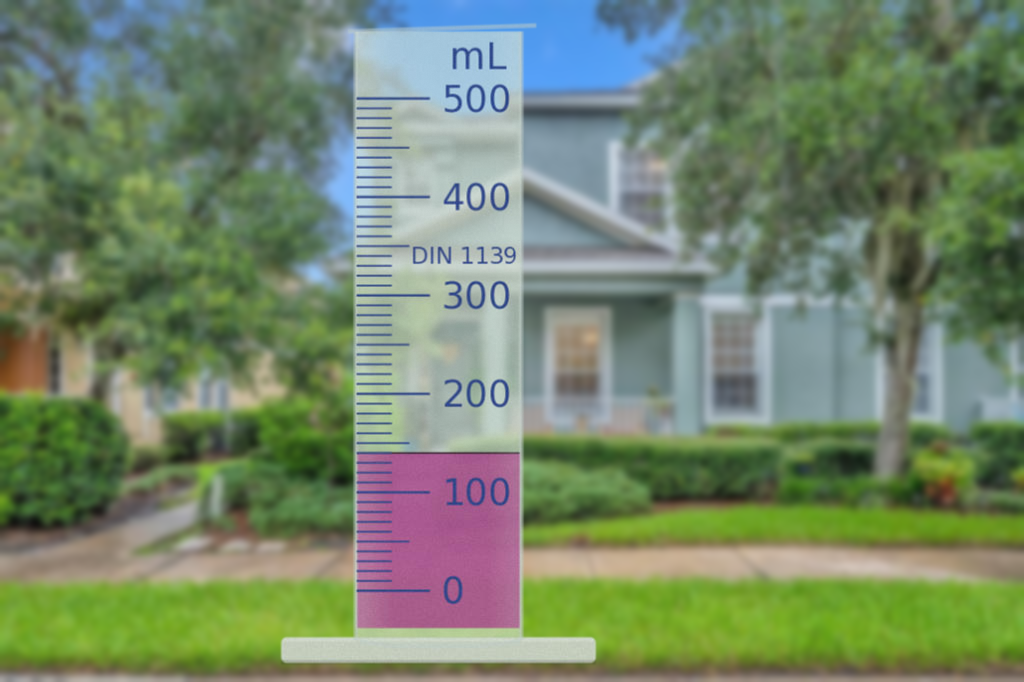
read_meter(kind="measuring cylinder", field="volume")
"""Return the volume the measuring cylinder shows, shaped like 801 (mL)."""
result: 140 (mL)
